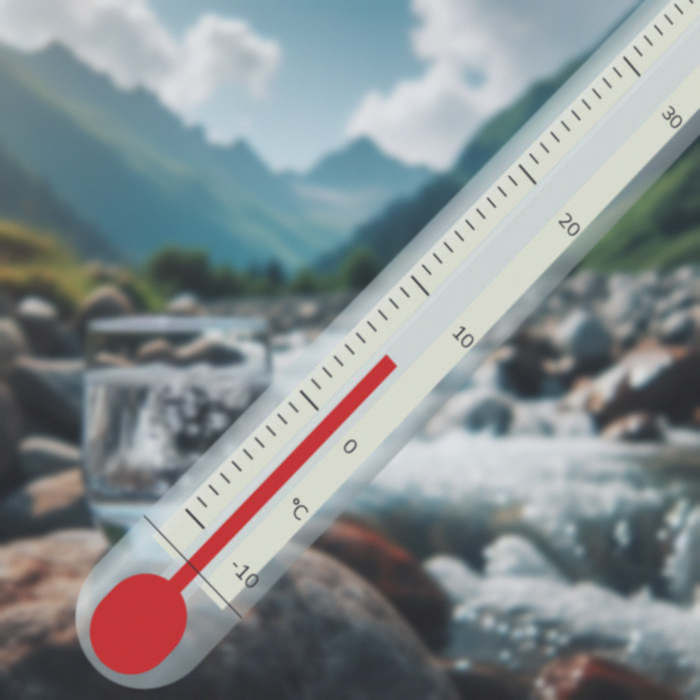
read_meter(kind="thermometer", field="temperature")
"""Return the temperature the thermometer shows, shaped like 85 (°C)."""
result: 5.5 (°C)
